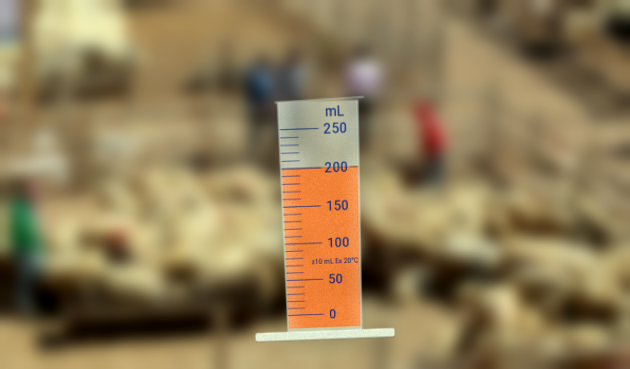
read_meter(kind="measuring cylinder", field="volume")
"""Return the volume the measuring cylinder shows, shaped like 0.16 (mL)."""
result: 200 (mL)
